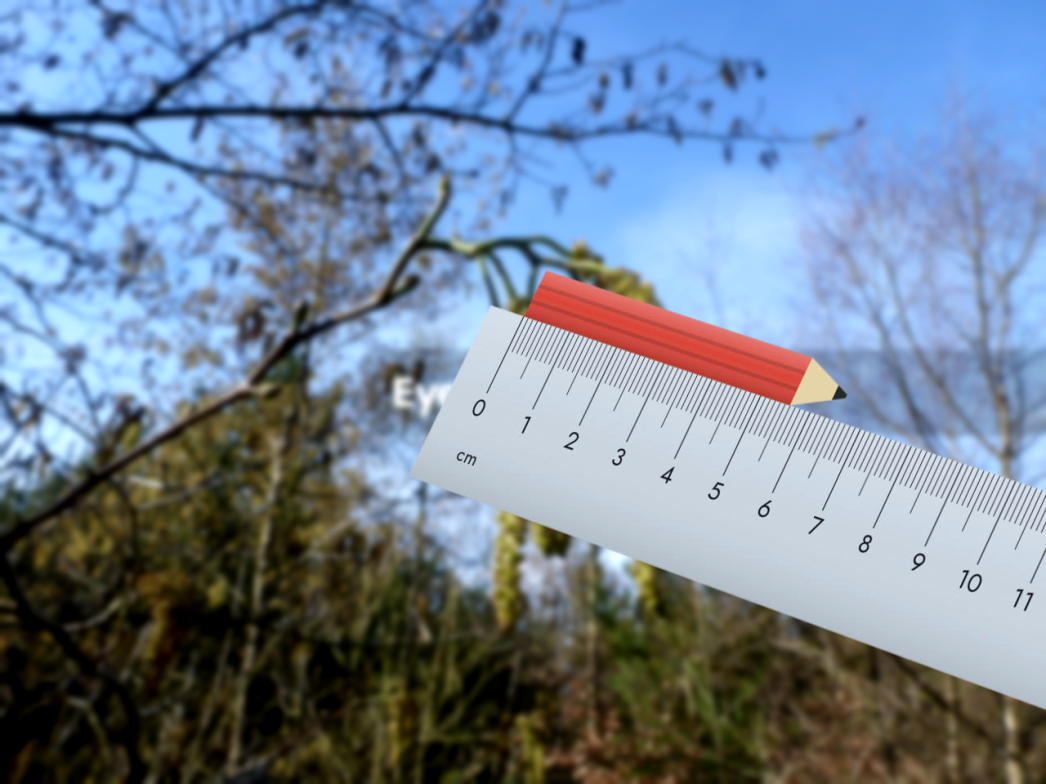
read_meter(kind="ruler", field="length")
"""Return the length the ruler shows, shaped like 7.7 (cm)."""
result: 6.5 (cm)
